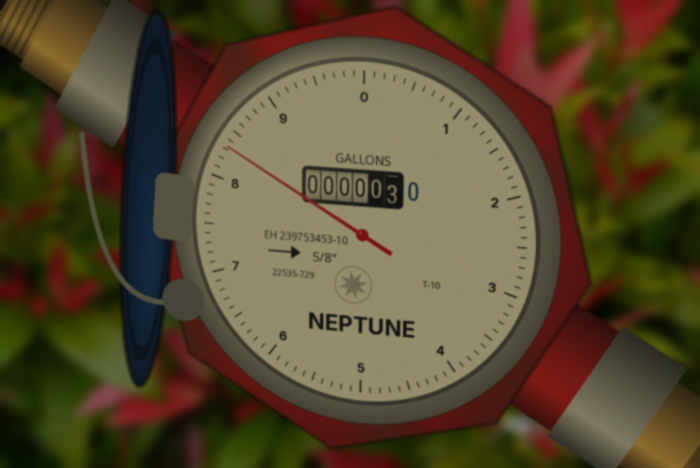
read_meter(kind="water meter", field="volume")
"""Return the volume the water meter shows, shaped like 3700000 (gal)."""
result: 28.3 (gal)
